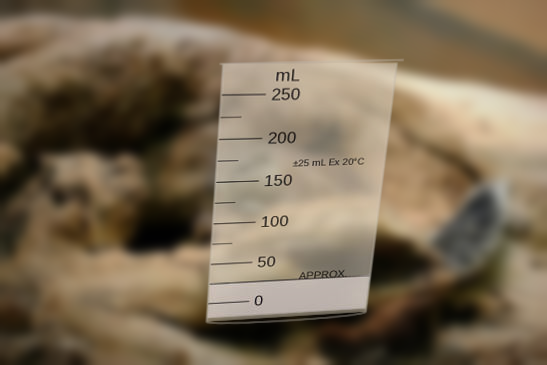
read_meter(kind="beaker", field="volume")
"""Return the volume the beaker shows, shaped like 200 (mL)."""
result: 25 (mL)
